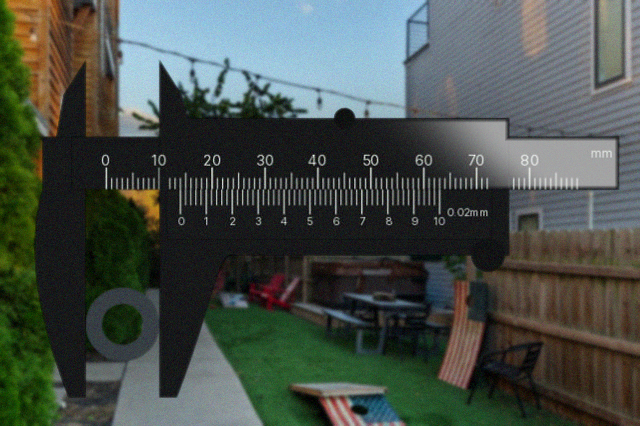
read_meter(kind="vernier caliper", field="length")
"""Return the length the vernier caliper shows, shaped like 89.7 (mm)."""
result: 14.0 (mm)
